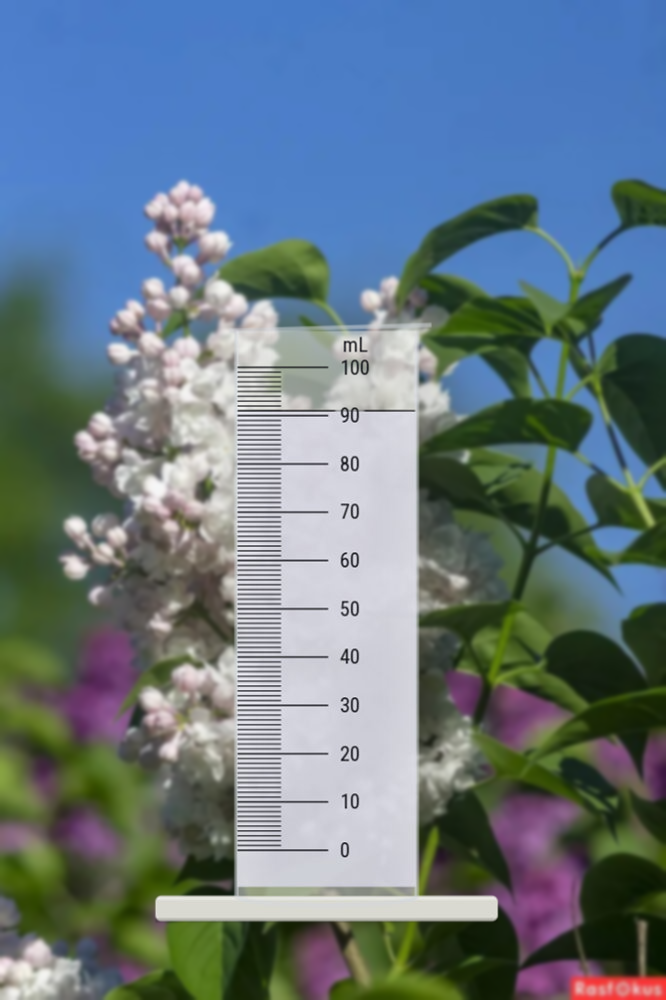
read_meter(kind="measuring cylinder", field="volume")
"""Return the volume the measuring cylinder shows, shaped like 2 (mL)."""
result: 91 (mL)
